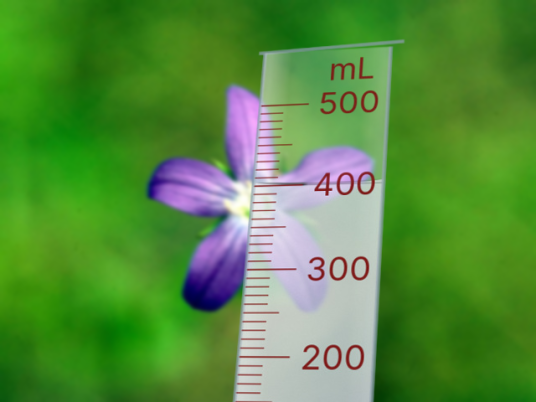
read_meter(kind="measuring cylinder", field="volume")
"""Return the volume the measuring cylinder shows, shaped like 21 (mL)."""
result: 400 (mL)
